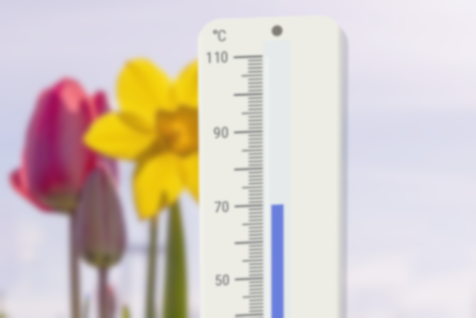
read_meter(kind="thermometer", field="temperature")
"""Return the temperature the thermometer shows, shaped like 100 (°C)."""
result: 70 (°C)
